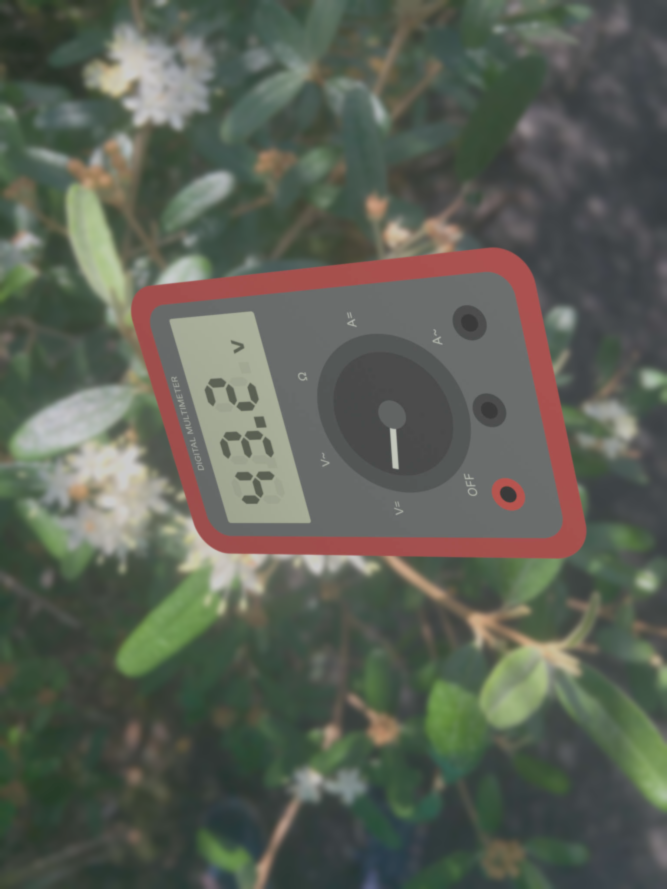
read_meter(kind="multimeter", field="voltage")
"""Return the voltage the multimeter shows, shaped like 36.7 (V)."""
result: 43.2 (V)
